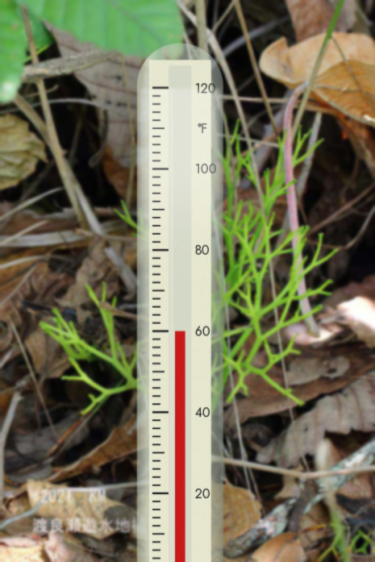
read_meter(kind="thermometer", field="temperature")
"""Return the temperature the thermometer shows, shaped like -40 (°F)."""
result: 60 (°F)
